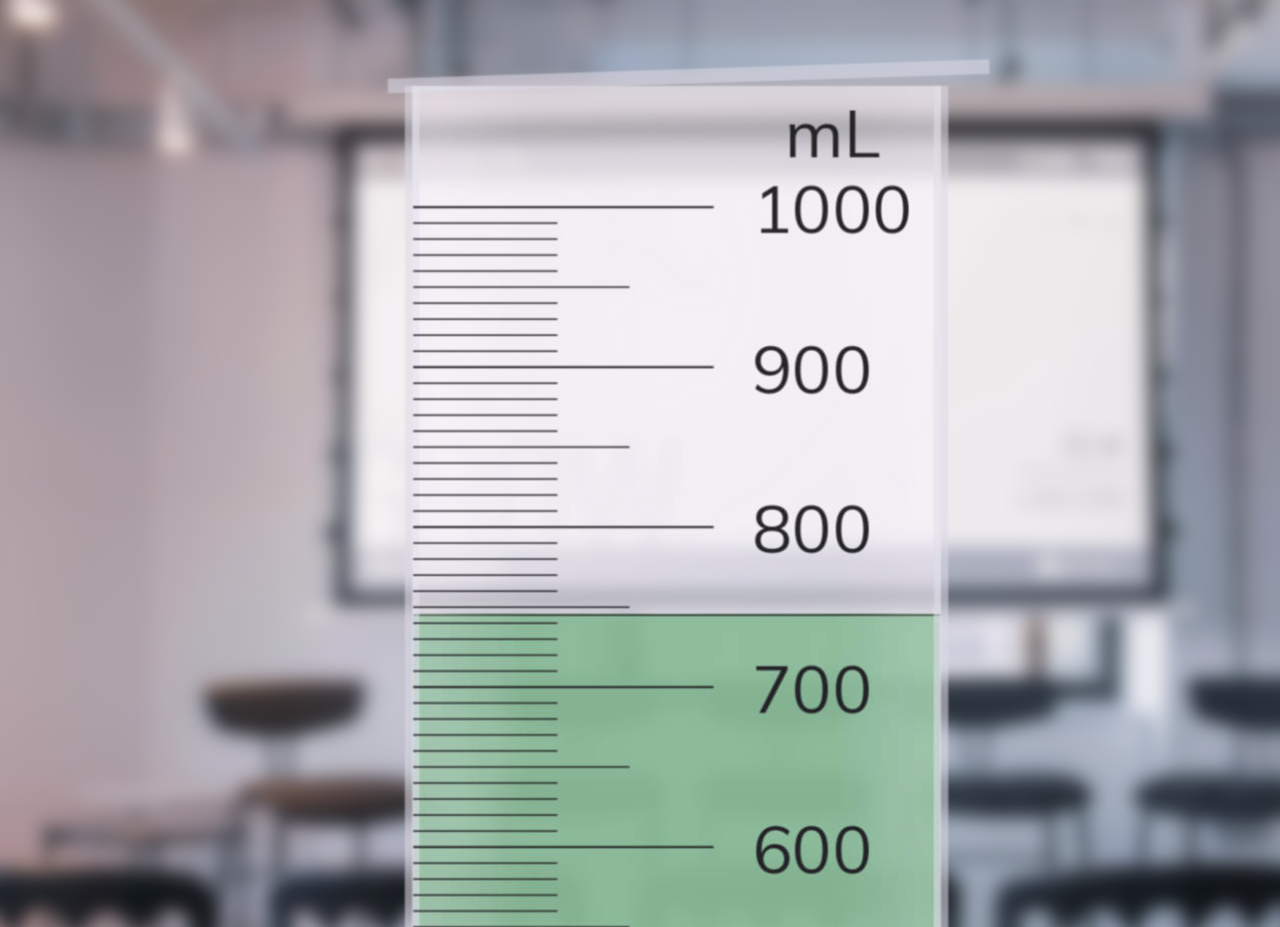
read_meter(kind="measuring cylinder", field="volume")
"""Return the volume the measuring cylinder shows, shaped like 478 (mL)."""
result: 745 (mL)
